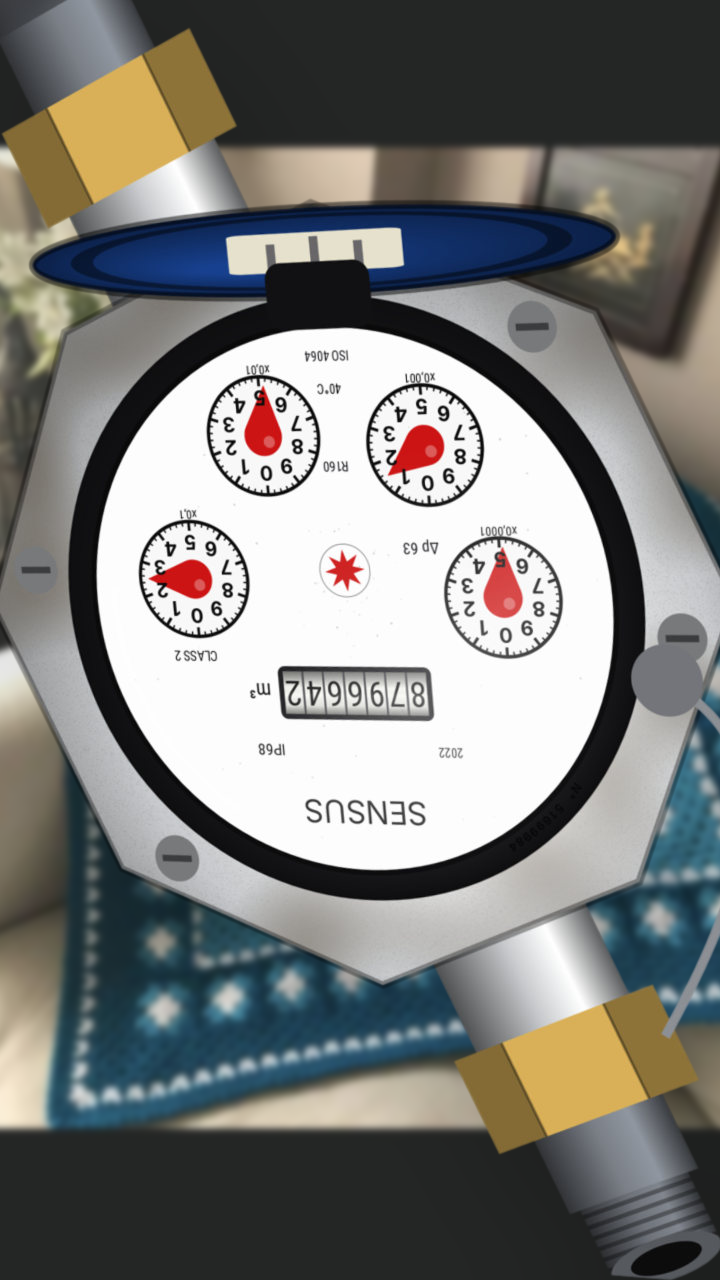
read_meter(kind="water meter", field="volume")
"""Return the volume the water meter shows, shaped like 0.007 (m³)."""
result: 8796642.2515 (m³)
